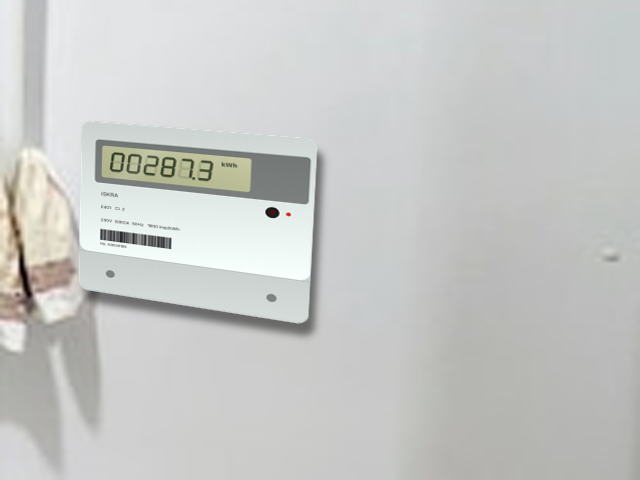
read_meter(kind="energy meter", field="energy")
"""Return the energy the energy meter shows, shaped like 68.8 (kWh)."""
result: 287.3 (kWh)
